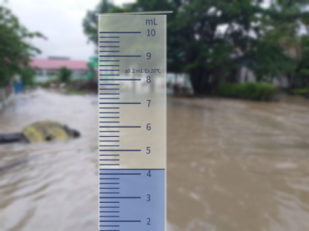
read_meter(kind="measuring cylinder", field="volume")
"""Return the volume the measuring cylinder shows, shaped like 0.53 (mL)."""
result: 4.2 (mL)
